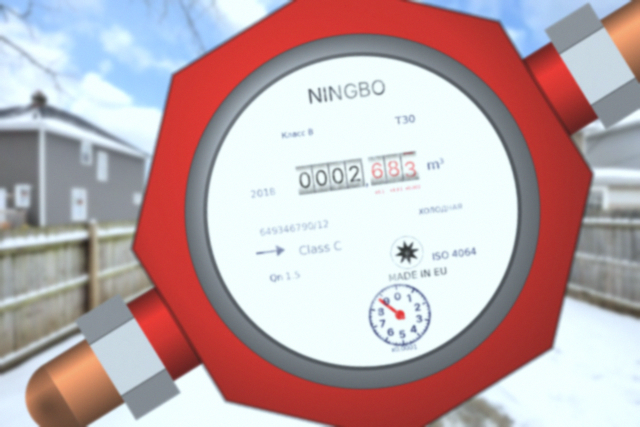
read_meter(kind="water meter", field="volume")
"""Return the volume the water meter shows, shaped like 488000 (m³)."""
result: 2.6828 (m³)
